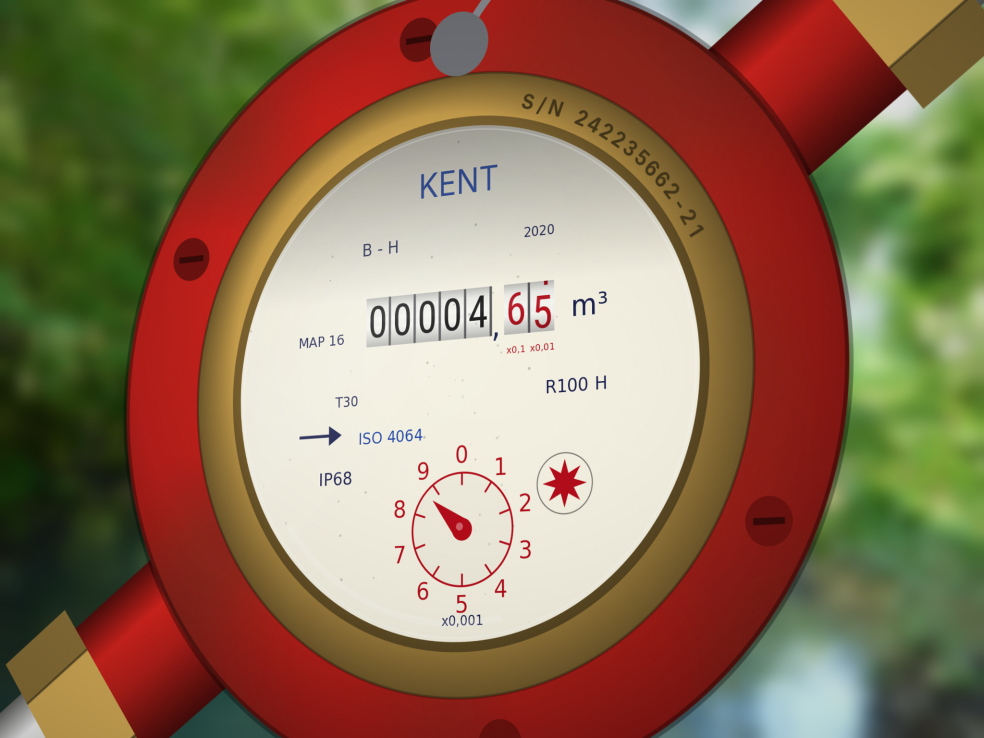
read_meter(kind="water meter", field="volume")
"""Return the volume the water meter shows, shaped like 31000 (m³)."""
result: 4.648 (m³)
